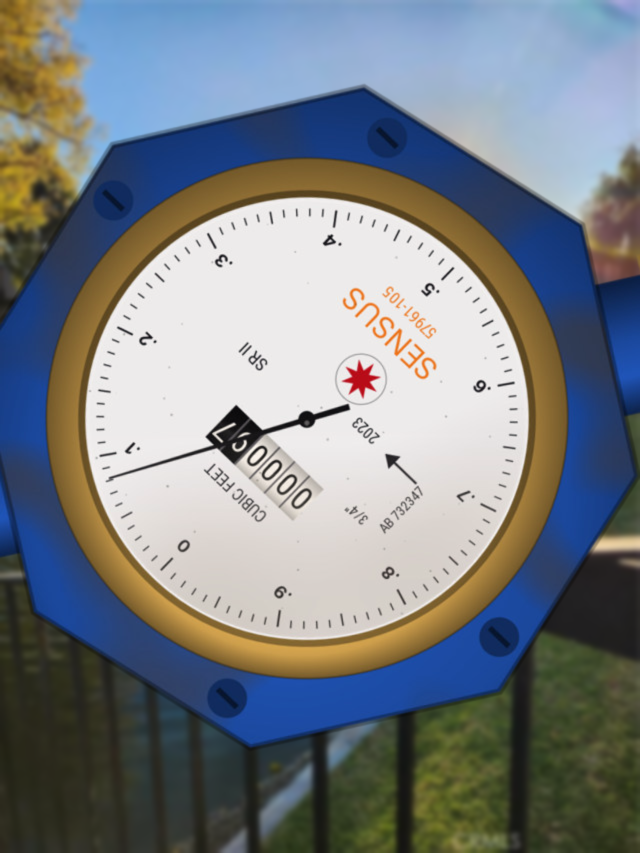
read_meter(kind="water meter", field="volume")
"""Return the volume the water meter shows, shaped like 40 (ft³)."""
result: 97.08 (ft³)
